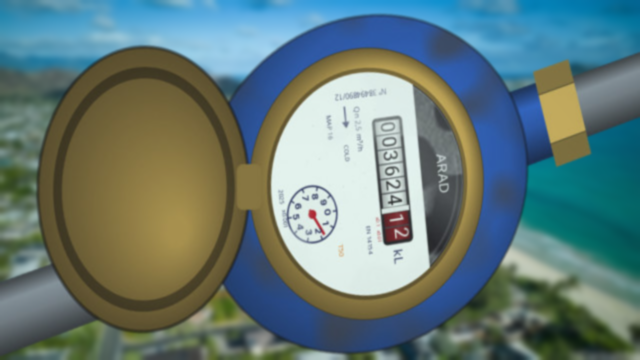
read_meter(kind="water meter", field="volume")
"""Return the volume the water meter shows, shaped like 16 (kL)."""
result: 3624.121 (kL)
